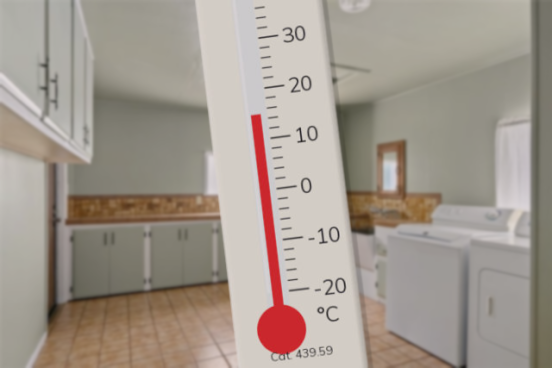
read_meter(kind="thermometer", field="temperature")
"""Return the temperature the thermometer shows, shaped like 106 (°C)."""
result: 15 (°C)
